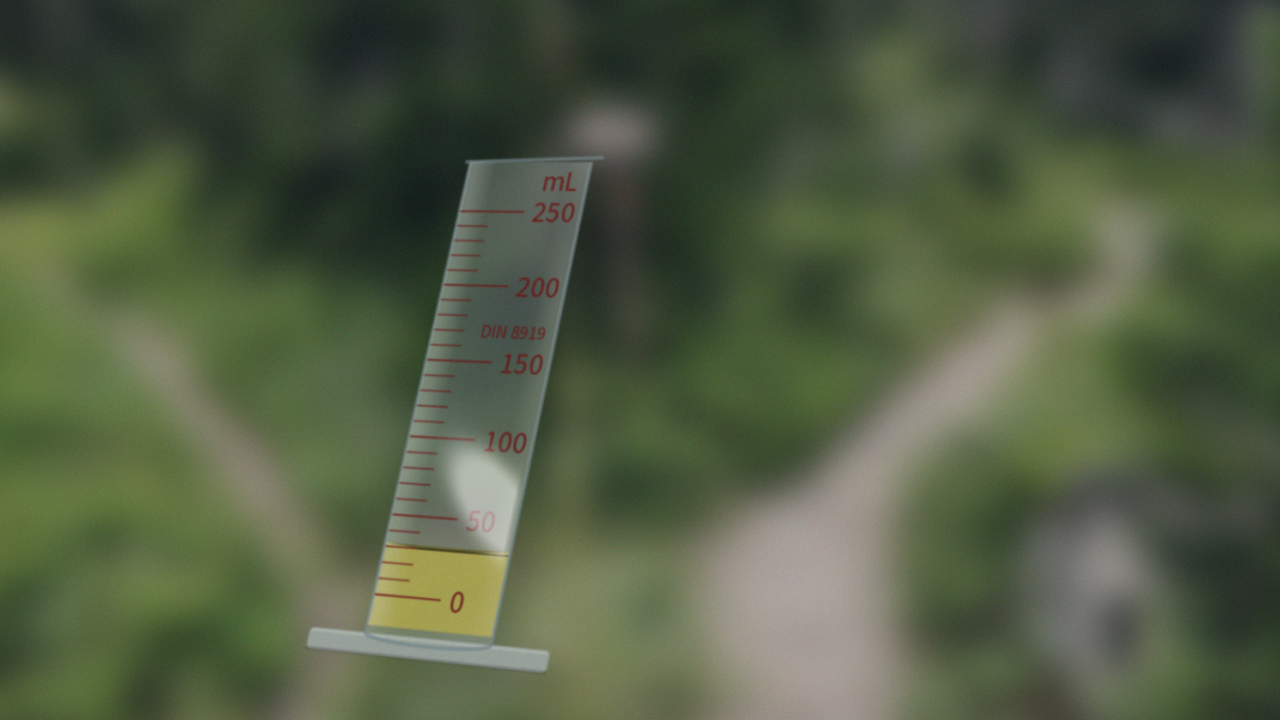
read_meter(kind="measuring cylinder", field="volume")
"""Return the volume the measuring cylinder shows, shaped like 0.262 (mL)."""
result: 30 (mL)
